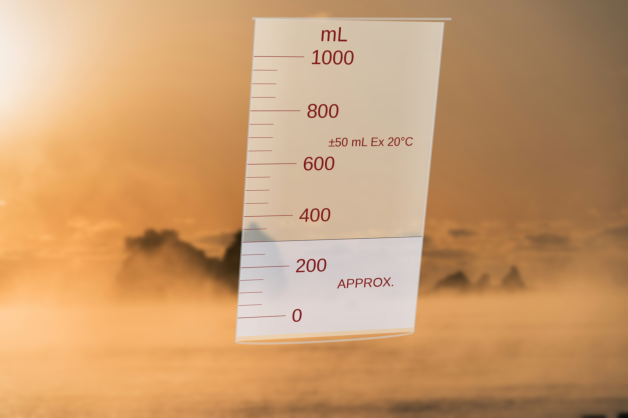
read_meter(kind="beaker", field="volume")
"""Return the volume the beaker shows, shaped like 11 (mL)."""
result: 300 (mL)
